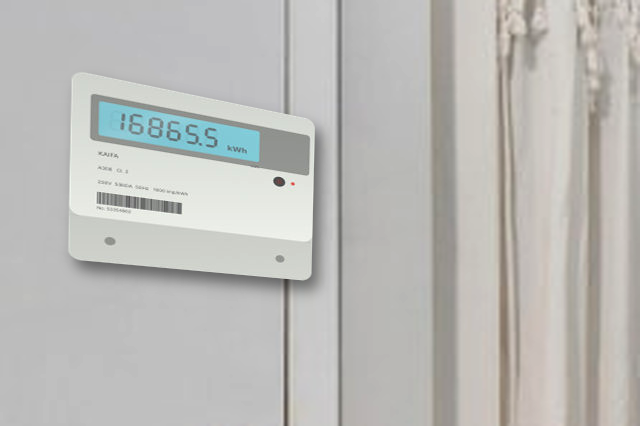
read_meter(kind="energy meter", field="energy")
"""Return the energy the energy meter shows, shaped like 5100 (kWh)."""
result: 16865.5 (kWh)
